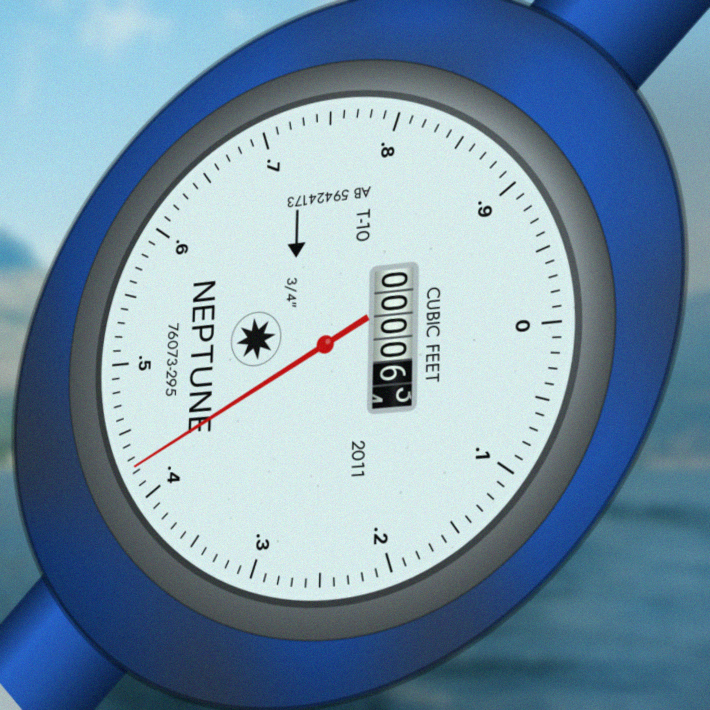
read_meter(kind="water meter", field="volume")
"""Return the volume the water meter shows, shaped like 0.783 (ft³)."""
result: 63.42 (ft³)
